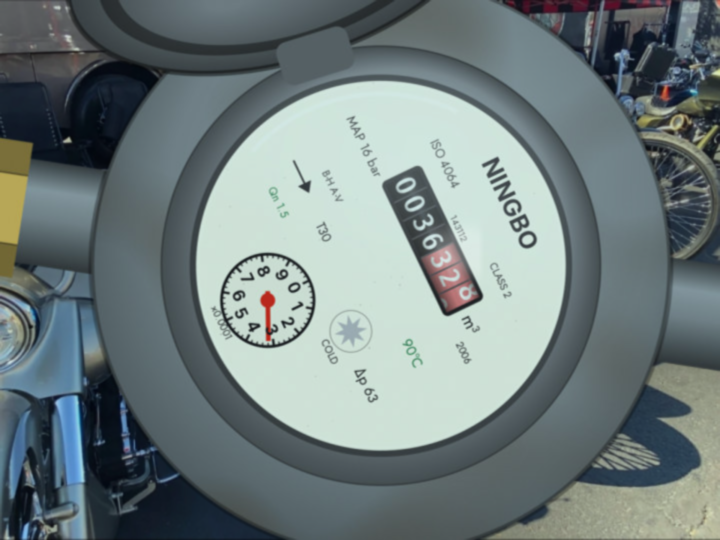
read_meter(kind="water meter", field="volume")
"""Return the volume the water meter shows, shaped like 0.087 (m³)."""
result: 36.3283 (m³)
